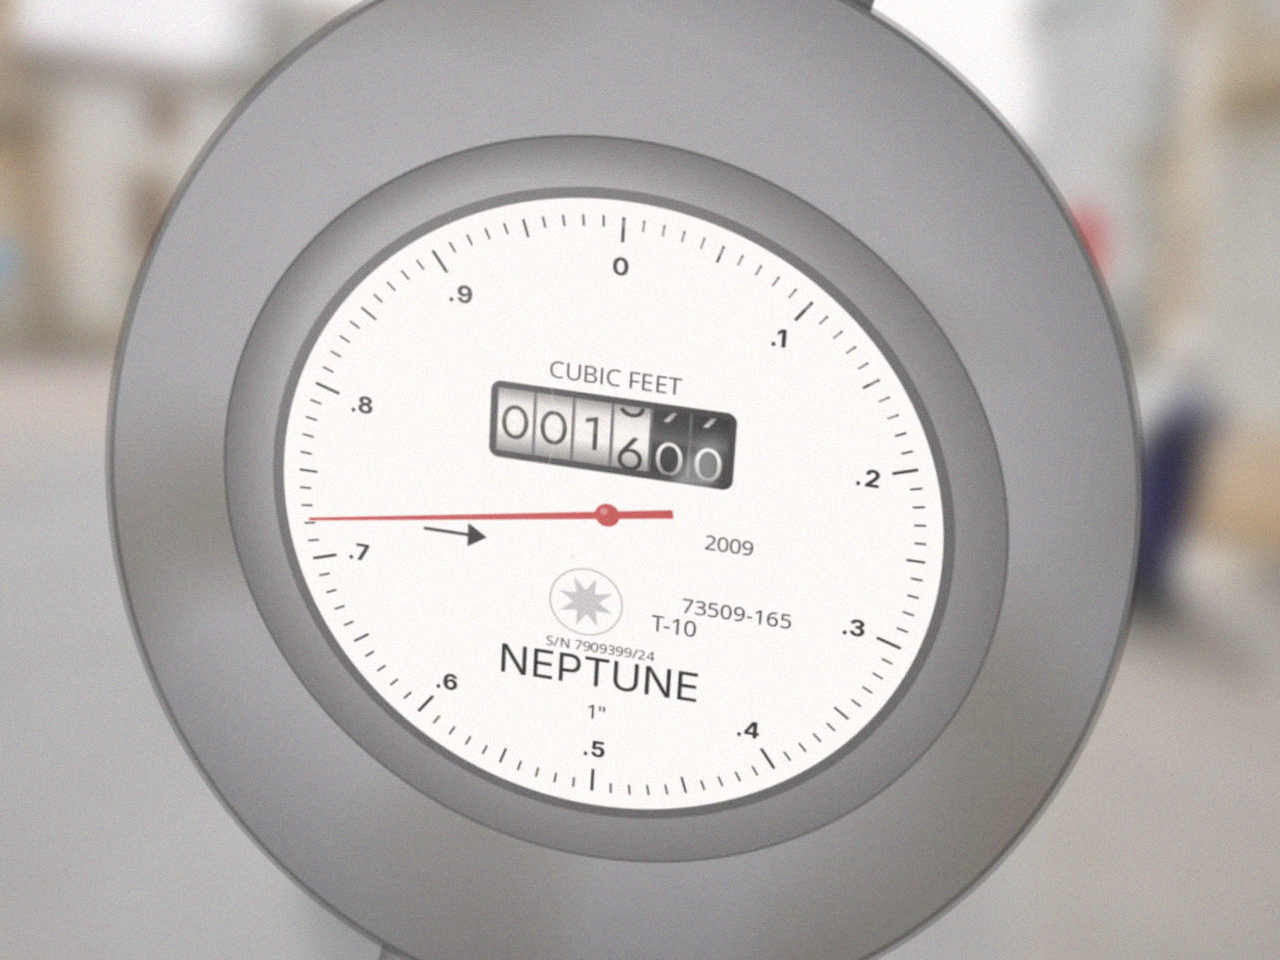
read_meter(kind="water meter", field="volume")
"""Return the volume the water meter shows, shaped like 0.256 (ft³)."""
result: 1599.72 (ft³)
